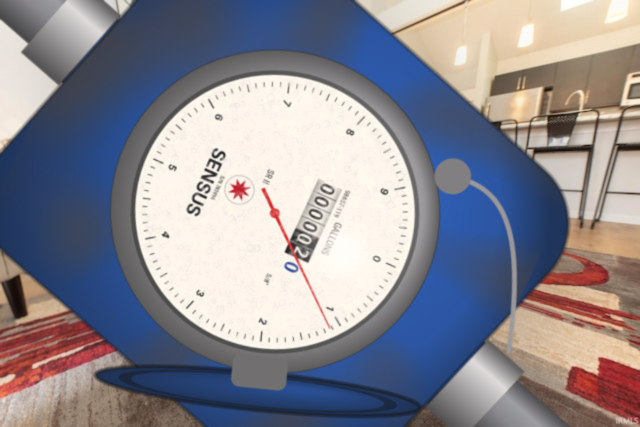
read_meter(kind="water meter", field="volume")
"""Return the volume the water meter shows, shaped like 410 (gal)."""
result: 21.1 (gal)
